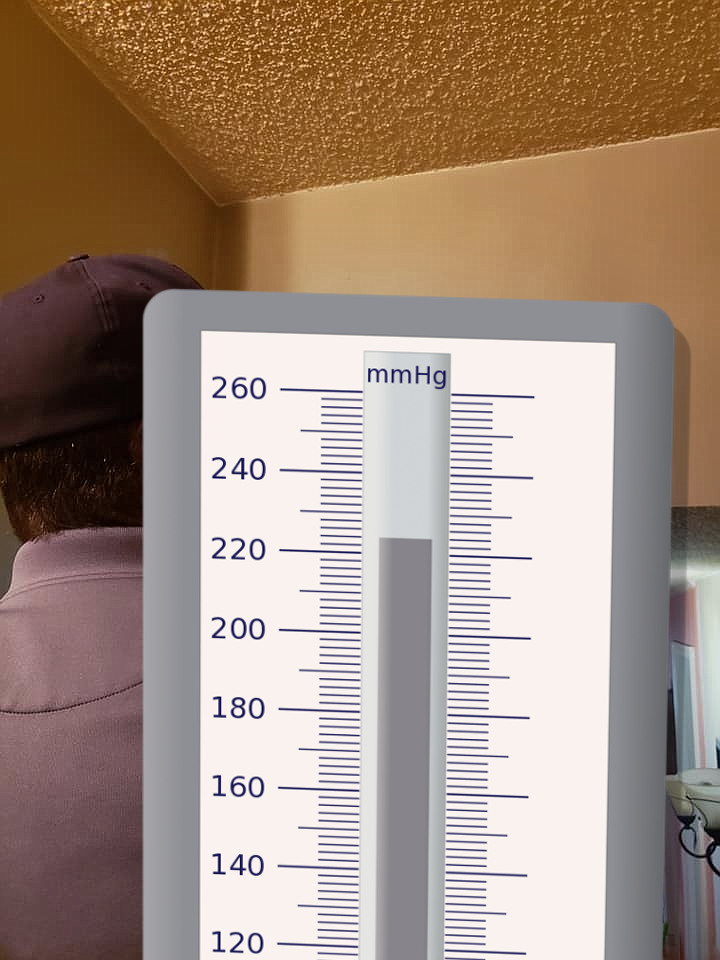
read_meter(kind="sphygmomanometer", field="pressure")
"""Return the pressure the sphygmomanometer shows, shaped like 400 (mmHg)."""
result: 224 (mmHg)
